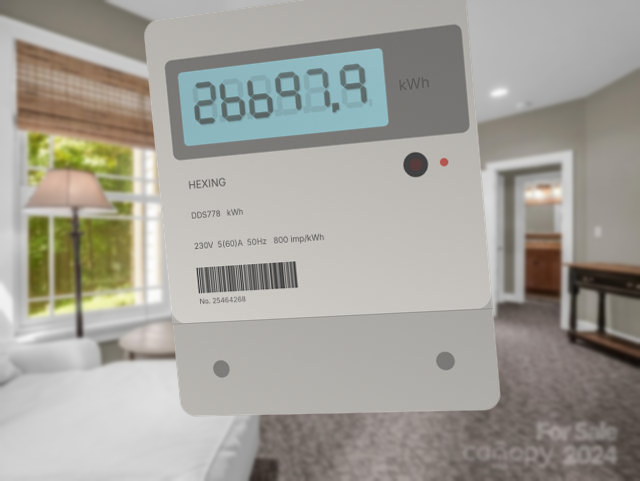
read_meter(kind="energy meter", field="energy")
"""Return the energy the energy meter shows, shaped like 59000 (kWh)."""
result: 26697.9 (kWh)
